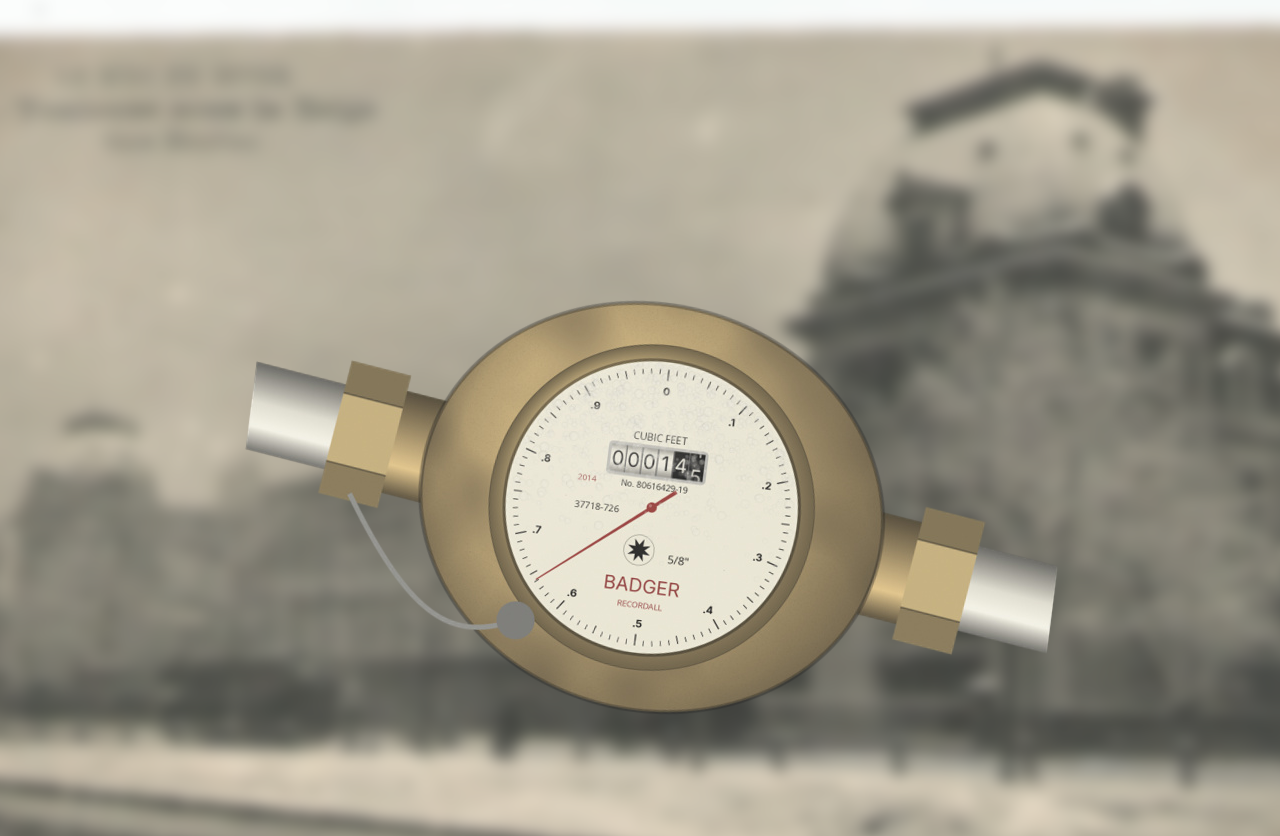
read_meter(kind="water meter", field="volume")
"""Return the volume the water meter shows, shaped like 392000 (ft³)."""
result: 144.64 (ft³)
